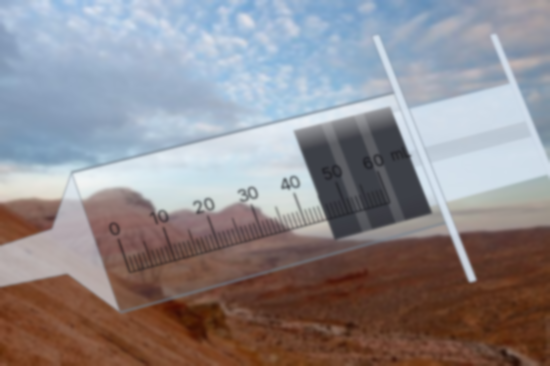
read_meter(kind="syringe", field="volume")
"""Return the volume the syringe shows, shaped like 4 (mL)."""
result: 45 (mL)
